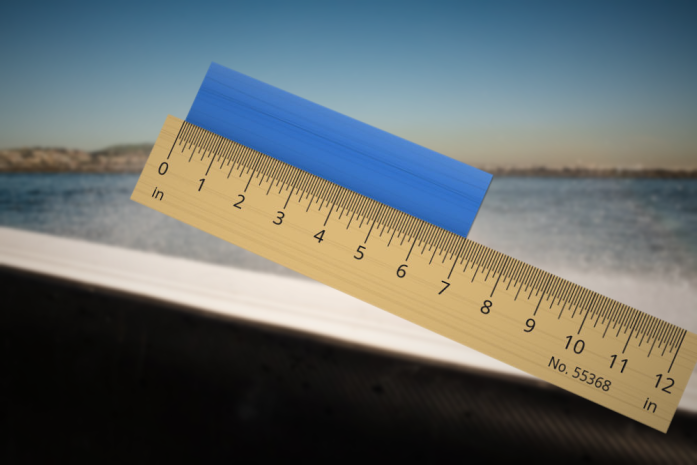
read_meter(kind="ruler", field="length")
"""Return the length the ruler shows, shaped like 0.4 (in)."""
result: 7 (in)
